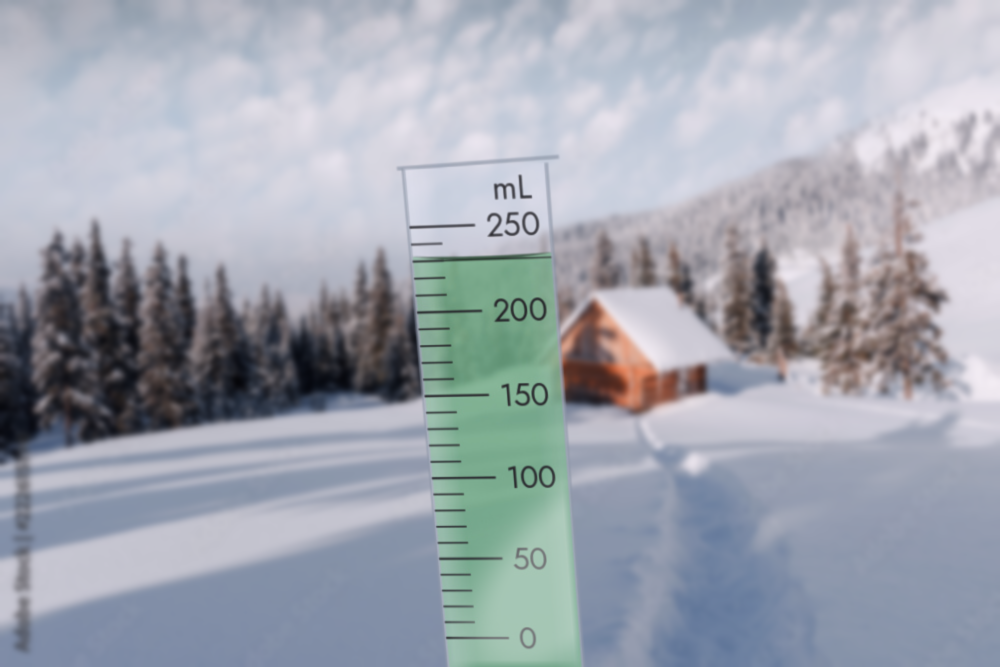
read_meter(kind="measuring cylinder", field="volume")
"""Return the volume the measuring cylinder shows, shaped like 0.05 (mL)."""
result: 230 (mL)
